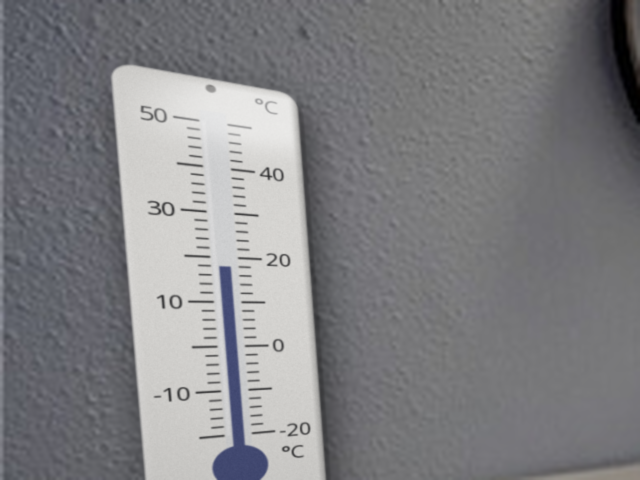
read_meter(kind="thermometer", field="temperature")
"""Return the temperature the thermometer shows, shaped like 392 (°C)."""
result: 18 (°C)
